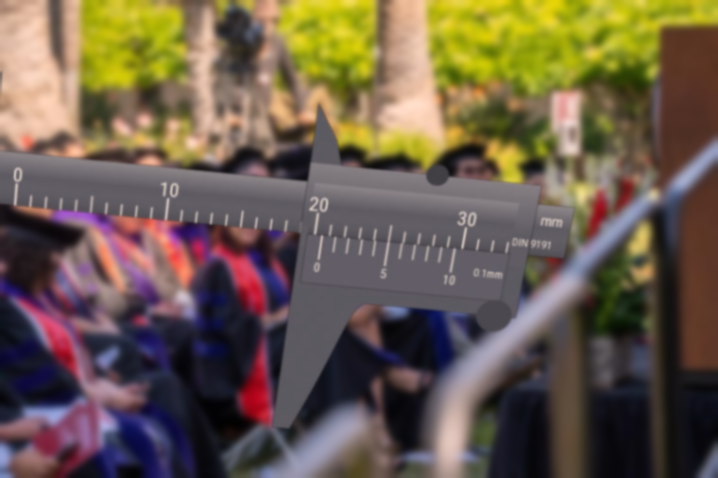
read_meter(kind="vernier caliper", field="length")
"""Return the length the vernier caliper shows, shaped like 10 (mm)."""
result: 20.5 (mm)
